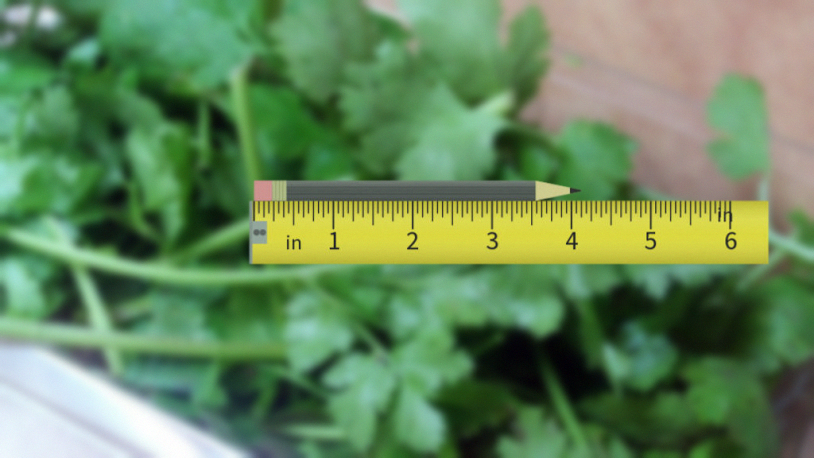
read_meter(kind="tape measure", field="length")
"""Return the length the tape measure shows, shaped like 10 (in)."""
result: 4.125 (in)
